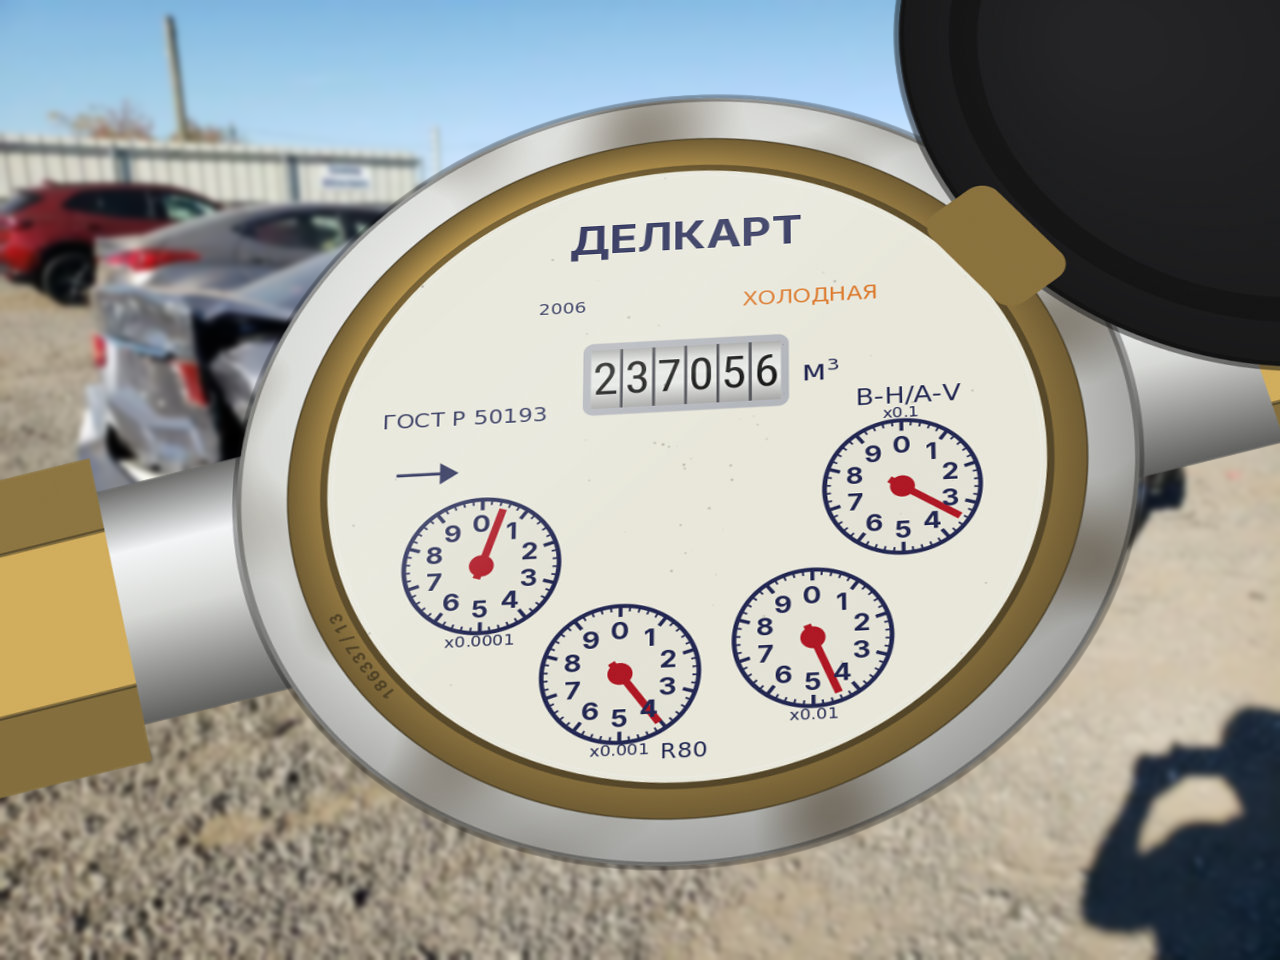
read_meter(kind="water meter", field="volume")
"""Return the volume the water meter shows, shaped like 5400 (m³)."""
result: 237056.3440 (m³)
